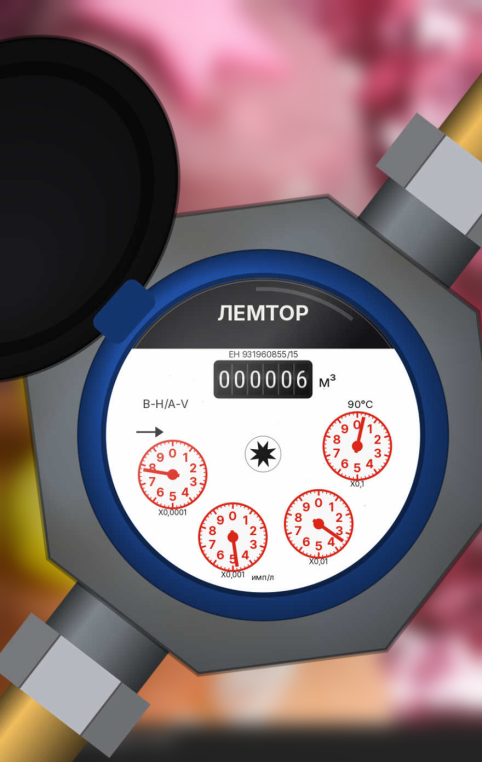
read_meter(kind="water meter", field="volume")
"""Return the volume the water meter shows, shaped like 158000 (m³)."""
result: 6.0347 (m³)
